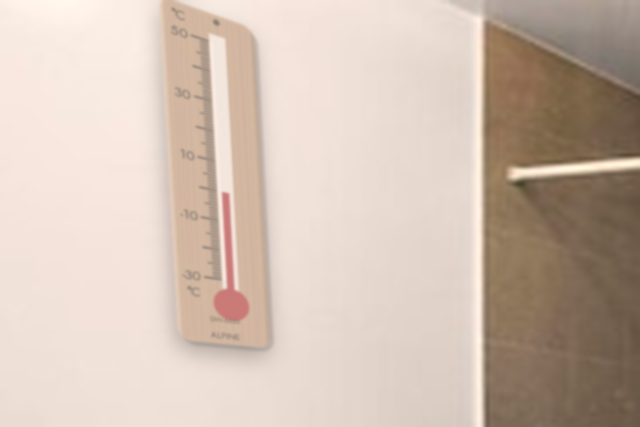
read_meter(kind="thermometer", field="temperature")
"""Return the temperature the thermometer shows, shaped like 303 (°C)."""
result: 0 (°C)
